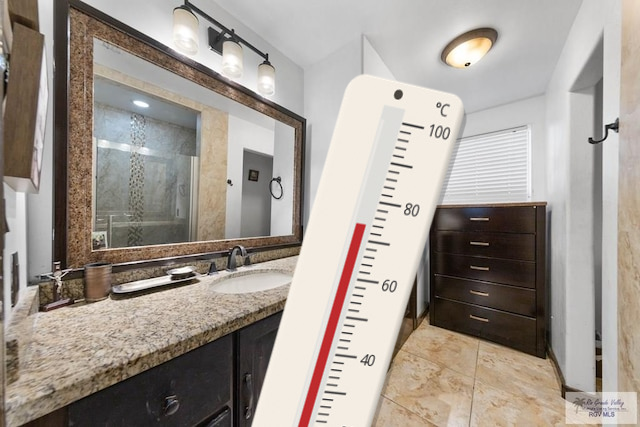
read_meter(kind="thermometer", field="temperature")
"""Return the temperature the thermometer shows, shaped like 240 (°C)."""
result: 74 (°C)
